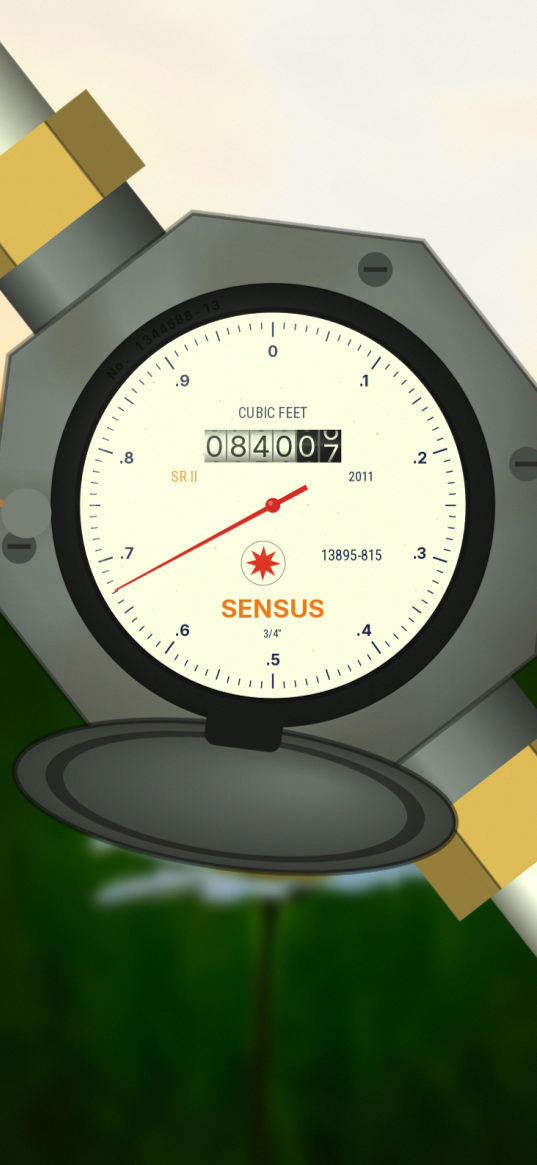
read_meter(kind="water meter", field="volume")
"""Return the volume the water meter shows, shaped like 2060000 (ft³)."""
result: 84006.67 (ft³)
